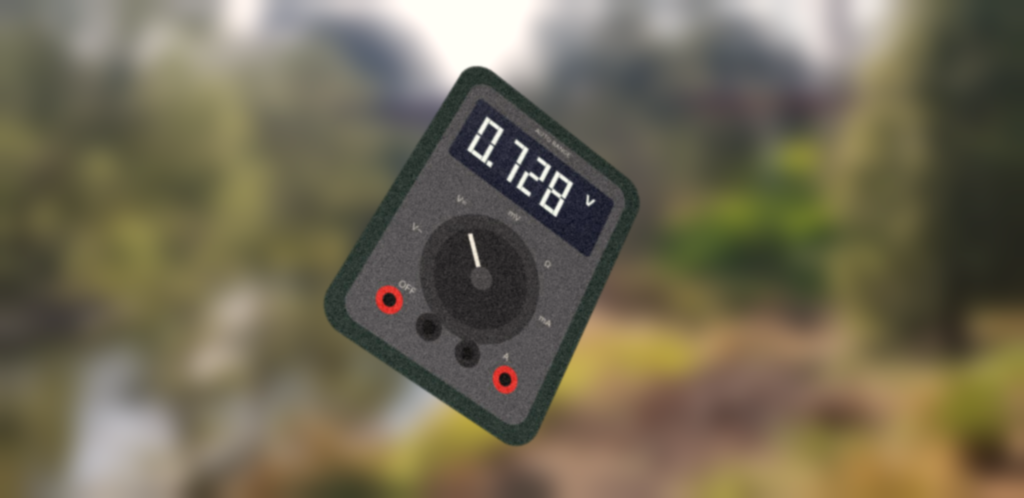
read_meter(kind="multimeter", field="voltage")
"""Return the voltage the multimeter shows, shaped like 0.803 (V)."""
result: 0.728 (V)
